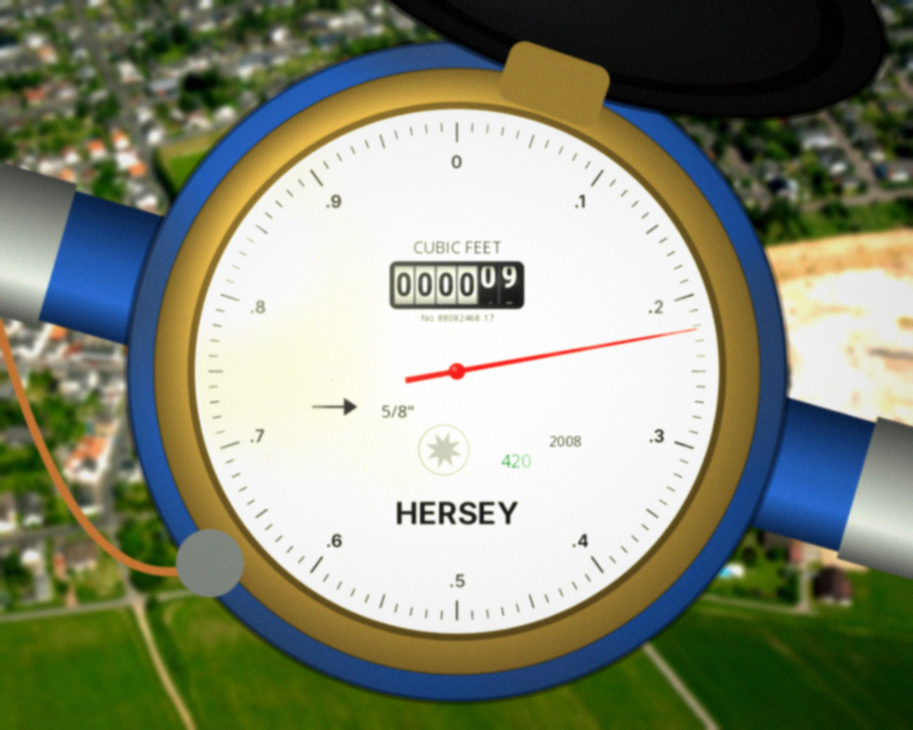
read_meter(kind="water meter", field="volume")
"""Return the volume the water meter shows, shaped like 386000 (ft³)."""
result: 9.22 (ft³)
